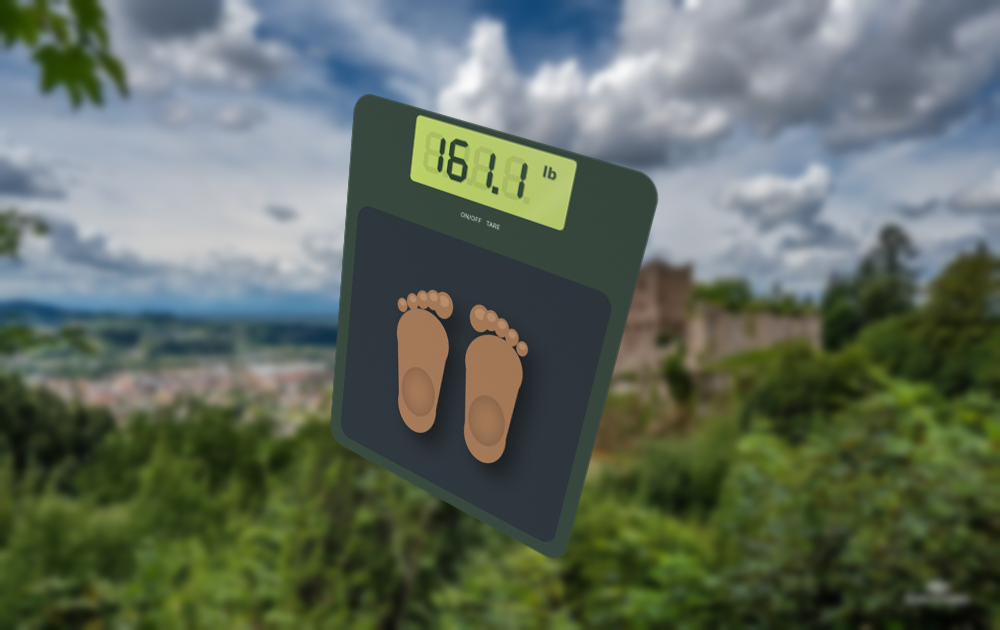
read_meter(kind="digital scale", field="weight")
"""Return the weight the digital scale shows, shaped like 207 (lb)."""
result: 161.1 (lb)
